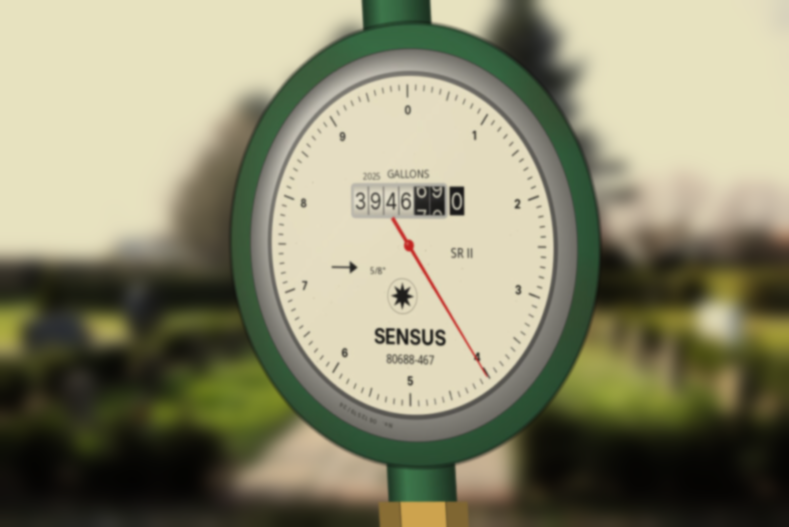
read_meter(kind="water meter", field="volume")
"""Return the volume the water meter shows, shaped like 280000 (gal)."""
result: 3946694.0 (gal)
